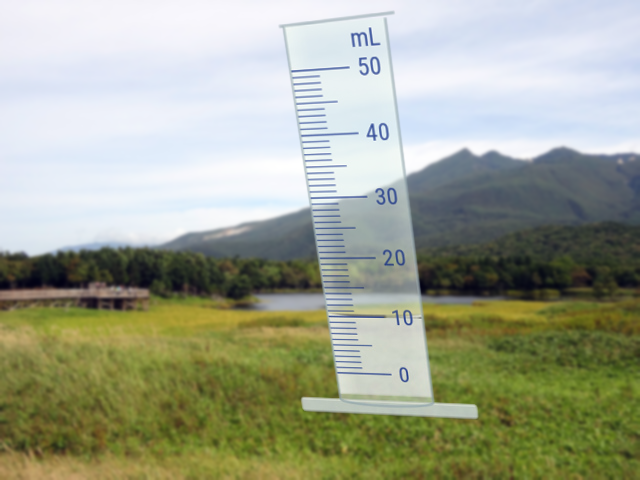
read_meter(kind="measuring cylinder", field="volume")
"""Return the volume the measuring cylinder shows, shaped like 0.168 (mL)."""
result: 10 (mL)
